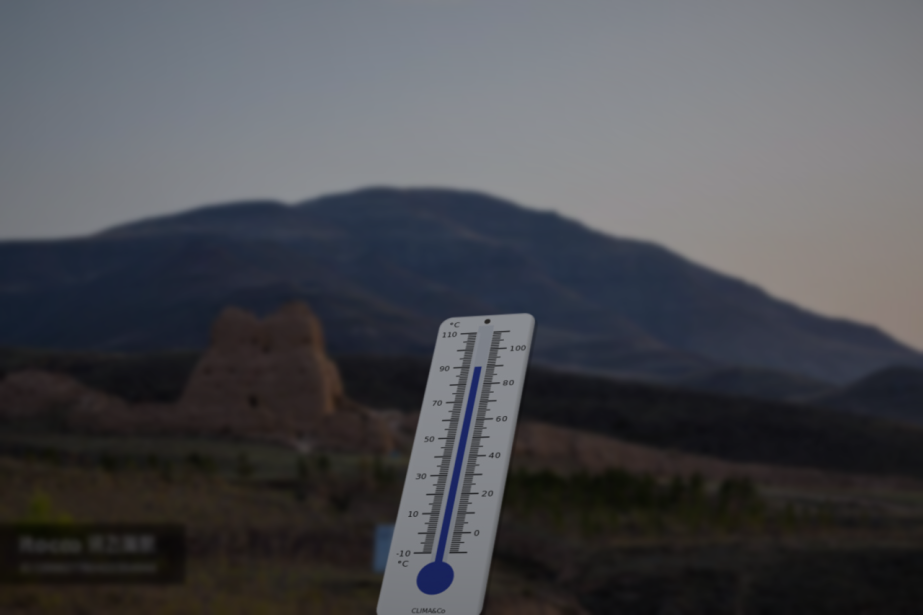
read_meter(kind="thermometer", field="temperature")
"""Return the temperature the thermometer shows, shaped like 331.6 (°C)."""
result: 90 (°C)
